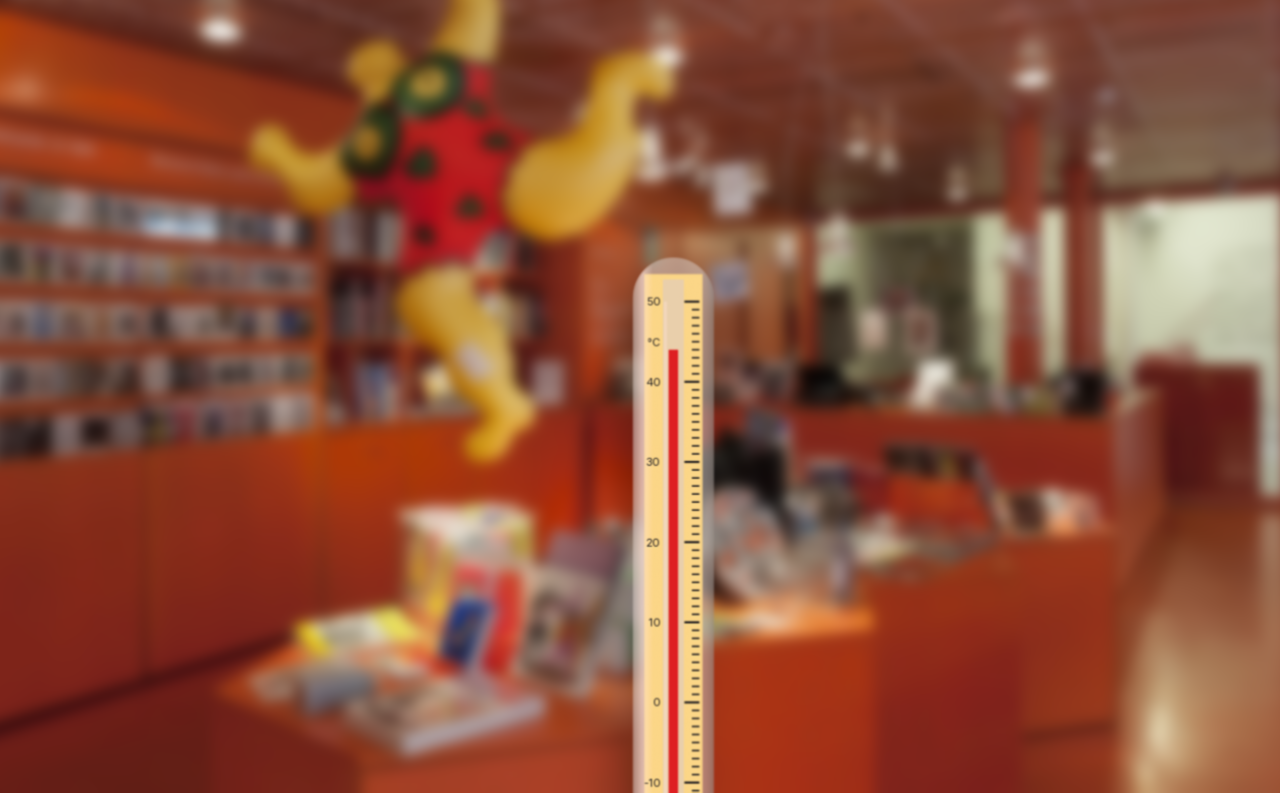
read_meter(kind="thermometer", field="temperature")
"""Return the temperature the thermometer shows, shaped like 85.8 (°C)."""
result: 44 (°C)
